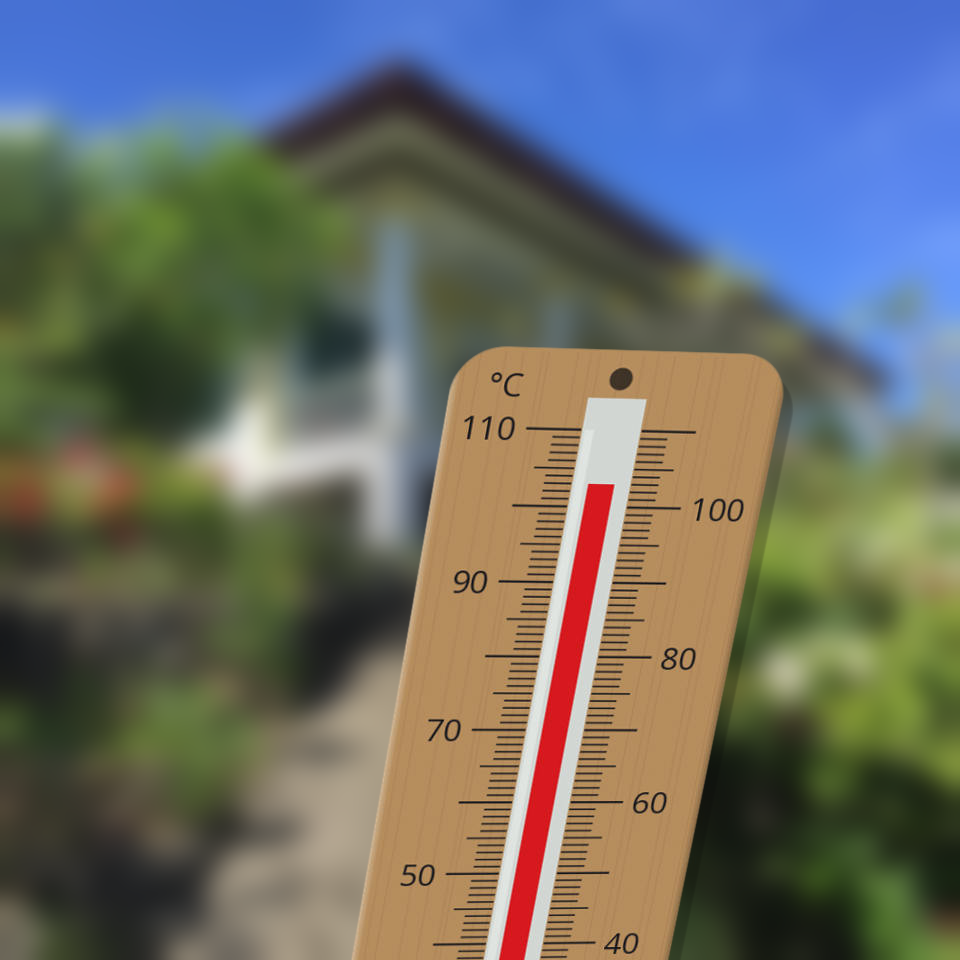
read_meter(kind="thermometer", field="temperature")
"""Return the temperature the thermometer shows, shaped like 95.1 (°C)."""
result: 103 (°C)
